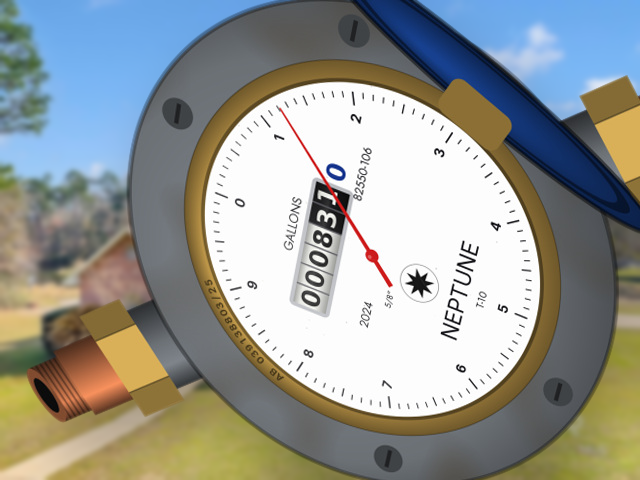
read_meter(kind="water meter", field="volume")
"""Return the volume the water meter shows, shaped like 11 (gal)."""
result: 8311.2 (gal)
